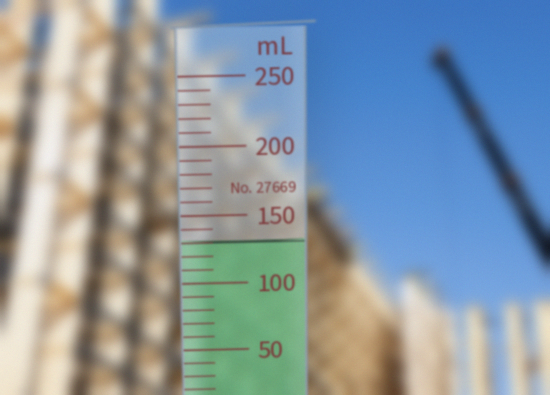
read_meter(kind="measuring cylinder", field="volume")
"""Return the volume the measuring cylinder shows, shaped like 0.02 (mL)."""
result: 130 (mL)
